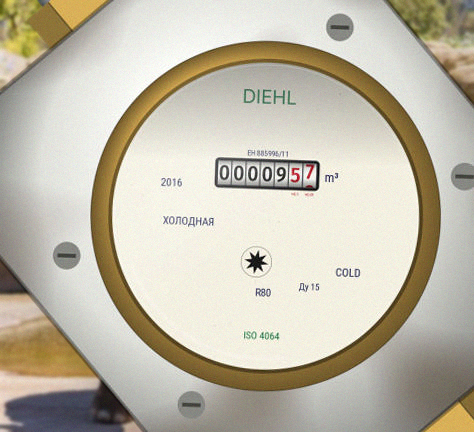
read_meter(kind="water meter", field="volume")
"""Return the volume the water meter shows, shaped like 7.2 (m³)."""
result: 9.57 (m³)
